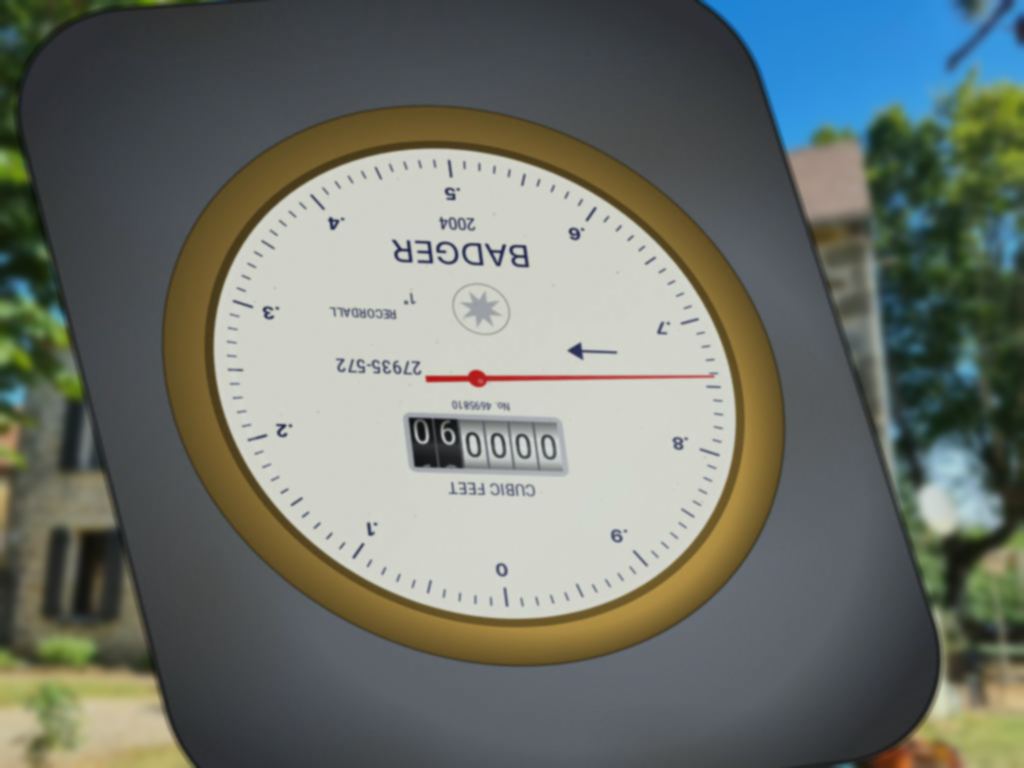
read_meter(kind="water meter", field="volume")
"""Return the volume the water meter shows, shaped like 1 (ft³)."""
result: 89.74 (ft³)
